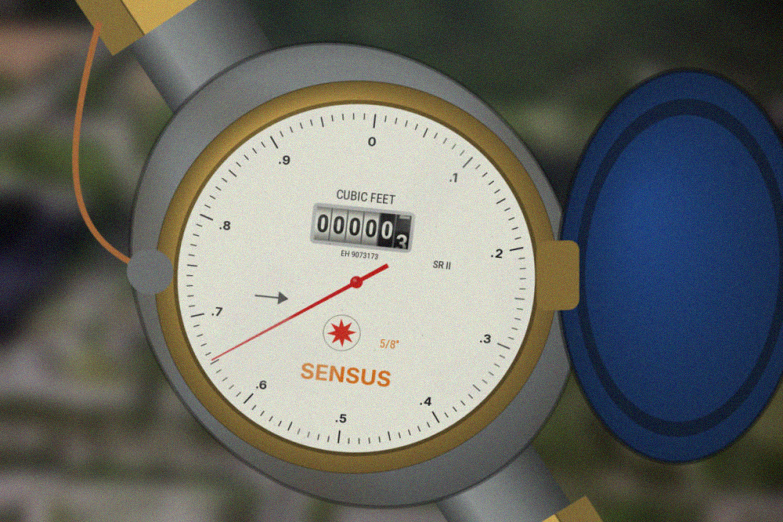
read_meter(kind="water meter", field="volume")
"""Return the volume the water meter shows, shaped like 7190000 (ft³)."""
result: 2.65 (ft³)
